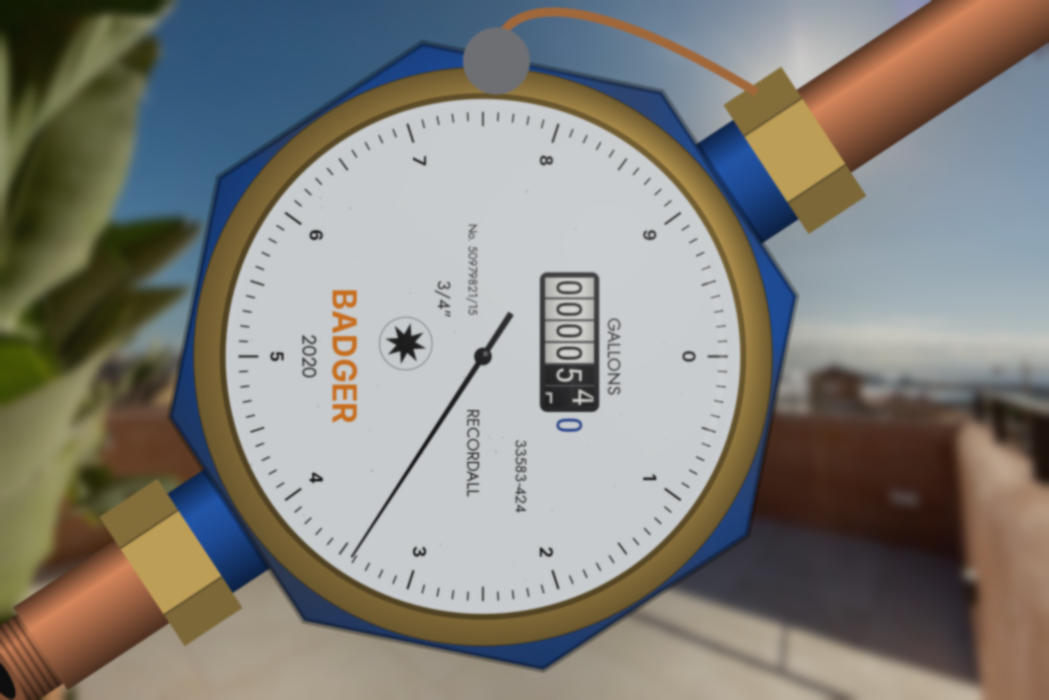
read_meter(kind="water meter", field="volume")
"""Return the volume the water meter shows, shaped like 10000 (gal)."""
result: 543.4 (gal)
